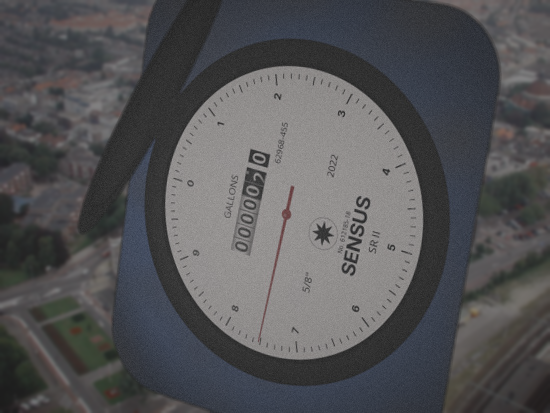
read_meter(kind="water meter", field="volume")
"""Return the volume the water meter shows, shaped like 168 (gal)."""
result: 17.5 (gal)
